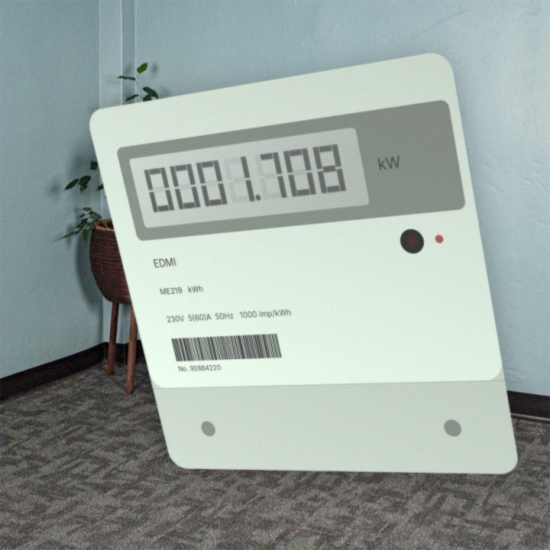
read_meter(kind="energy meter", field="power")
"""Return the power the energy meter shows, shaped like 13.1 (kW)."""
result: 1.708 (kW)
